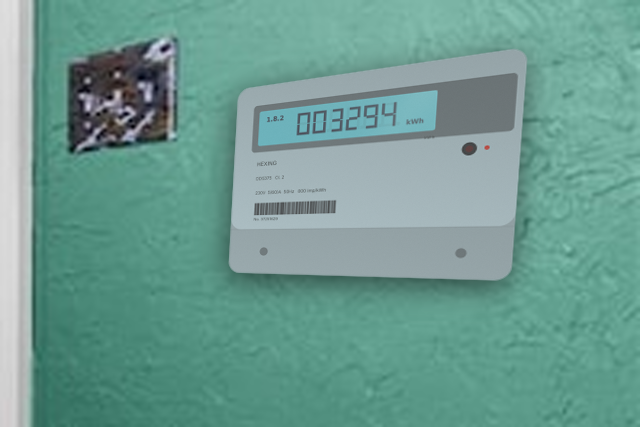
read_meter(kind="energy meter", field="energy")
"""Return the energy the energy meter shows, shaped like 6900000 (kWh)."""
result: 3294 (kWh)
